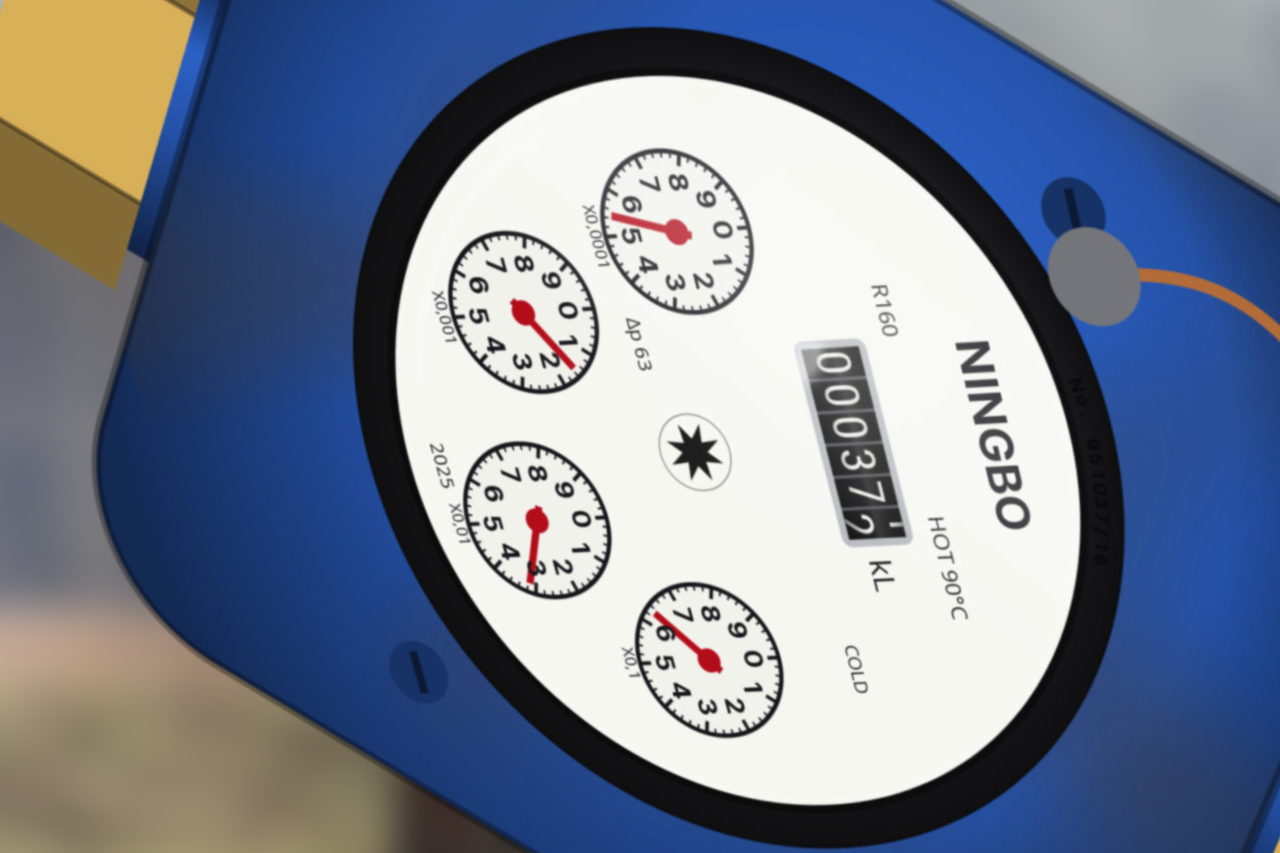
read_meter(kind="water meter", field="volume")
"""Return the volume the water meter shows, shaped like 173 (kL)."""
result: 371.6315 (kL)
